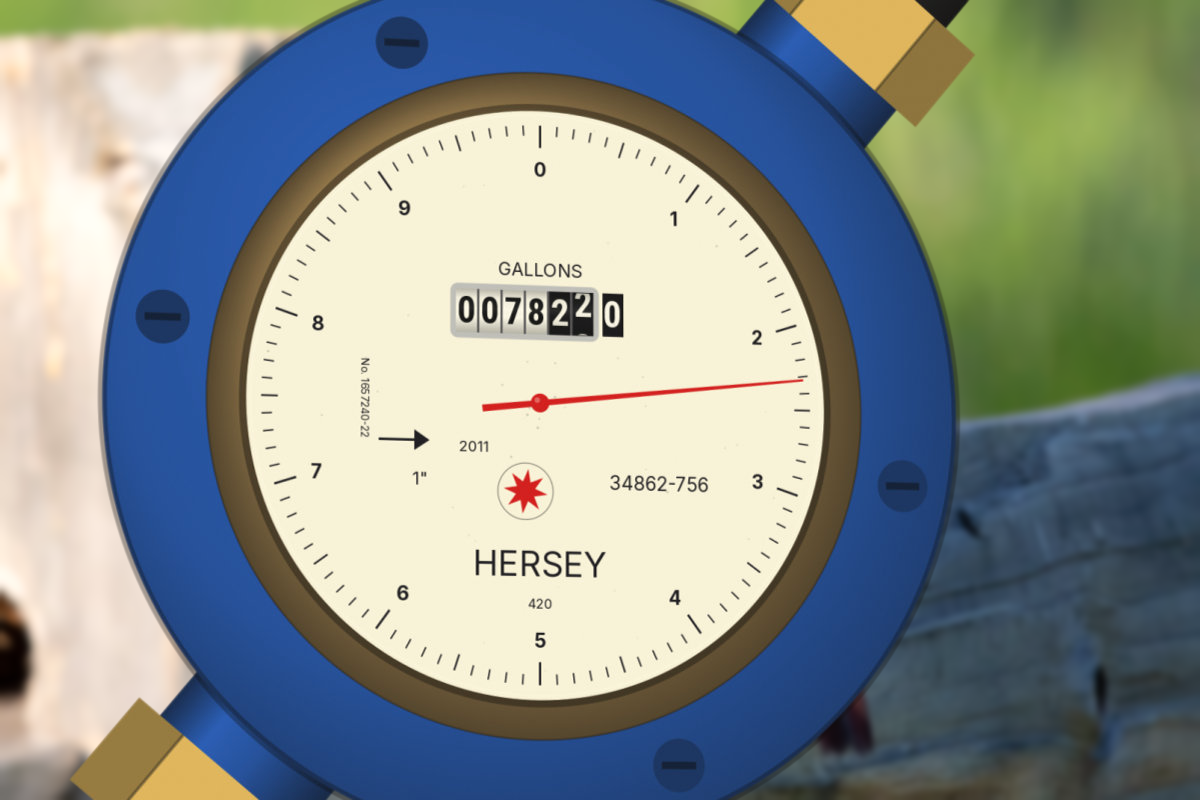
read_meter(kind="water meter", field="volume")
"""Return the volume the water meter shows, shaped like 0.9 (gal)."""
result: 78222.3 (gal)
